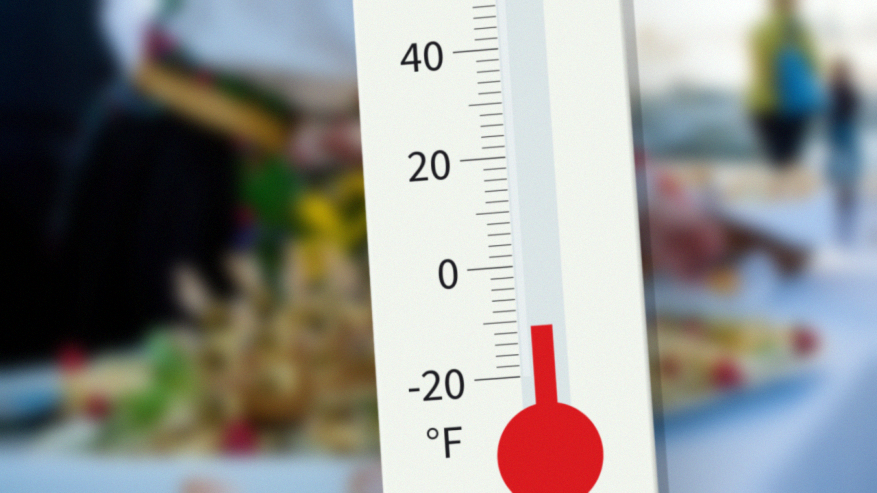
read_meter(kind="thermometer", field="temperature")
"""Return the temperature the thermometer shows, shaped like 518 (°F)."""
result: -11 (°F)
